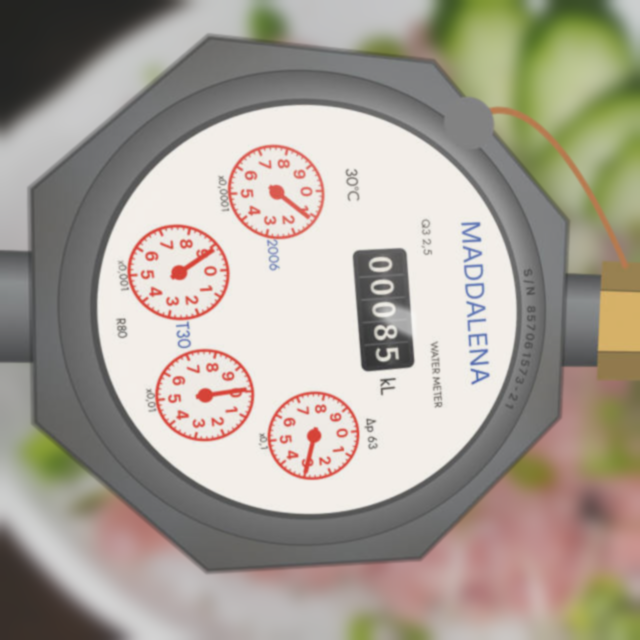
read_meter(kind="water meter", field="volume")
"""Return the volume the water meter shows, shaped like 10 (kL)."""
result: 85.2991 (kL)
